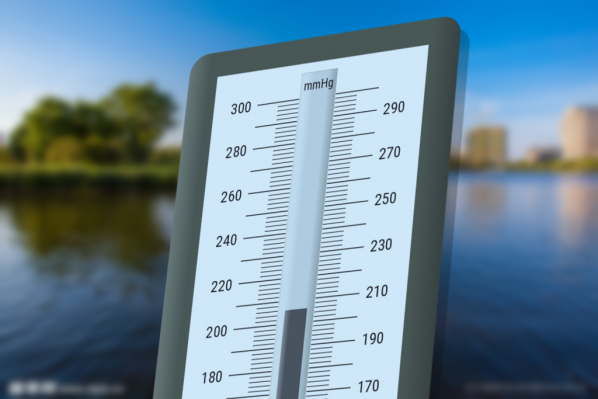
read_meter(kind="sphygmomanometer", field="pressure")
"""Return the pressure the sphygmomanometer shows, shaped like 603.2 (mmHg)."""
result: 206 (mmHg)
